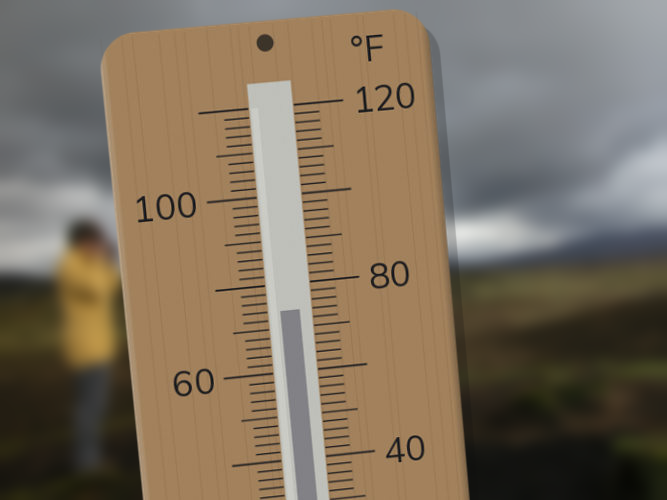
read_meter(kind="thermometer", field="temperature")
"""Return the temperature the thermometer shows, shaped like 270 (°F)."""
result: 74 (°F)
